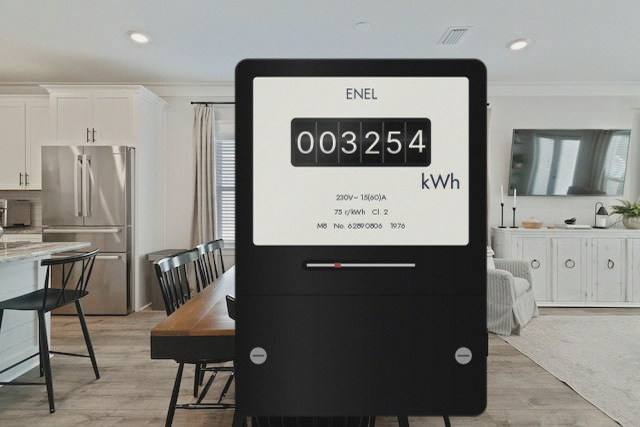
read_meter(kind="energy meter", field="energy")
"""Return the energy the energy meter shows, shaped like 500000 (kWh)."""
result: 3254 (kWh)
